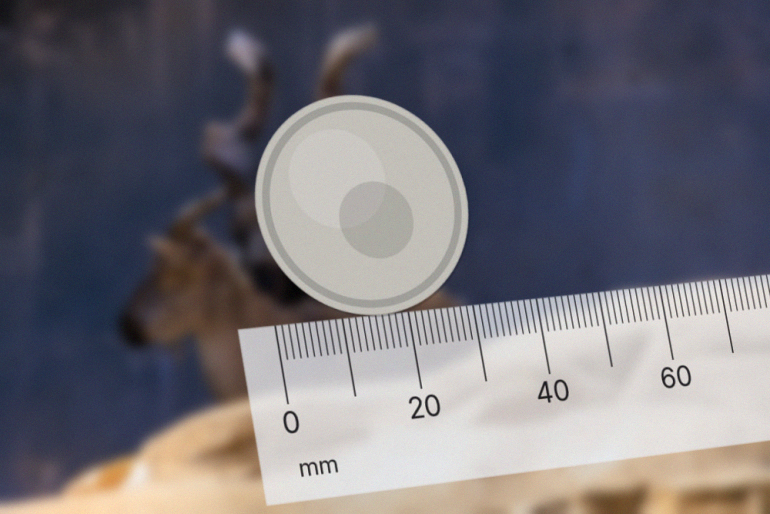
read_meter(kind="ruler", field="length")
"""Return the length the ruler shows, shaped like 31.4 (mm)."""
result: 32 (mm)
